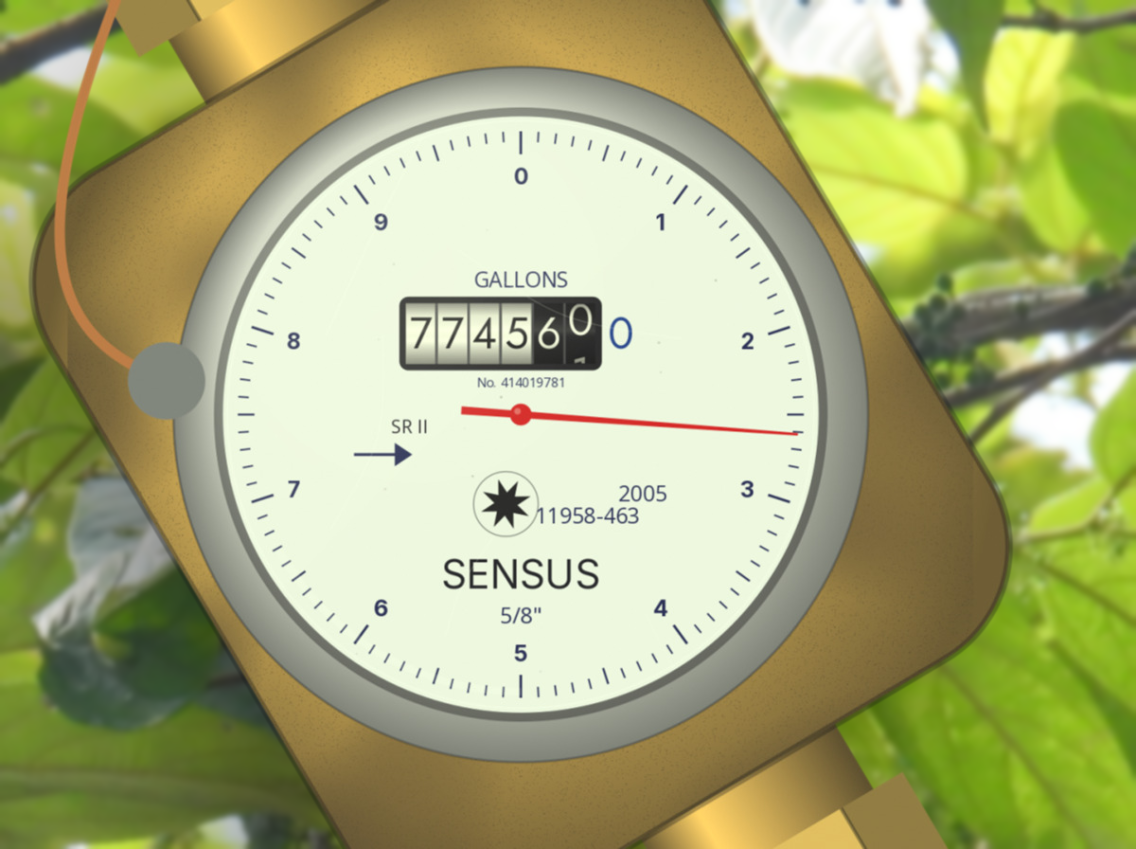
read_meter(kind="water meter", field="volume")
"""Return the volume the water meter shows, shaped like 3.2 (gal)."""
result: 7745602.6 (gal)
